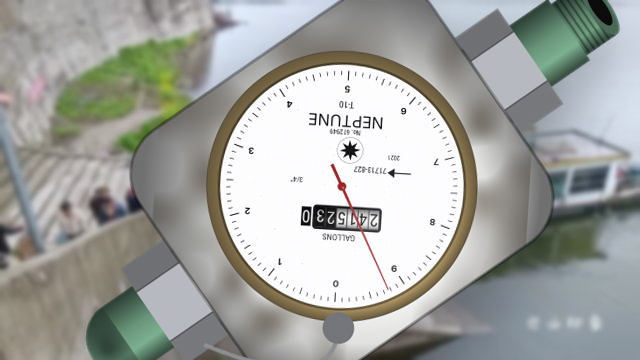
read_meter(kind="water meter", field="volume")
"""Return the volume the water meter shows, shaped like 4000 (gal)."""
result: 2415229.2 (gal)
